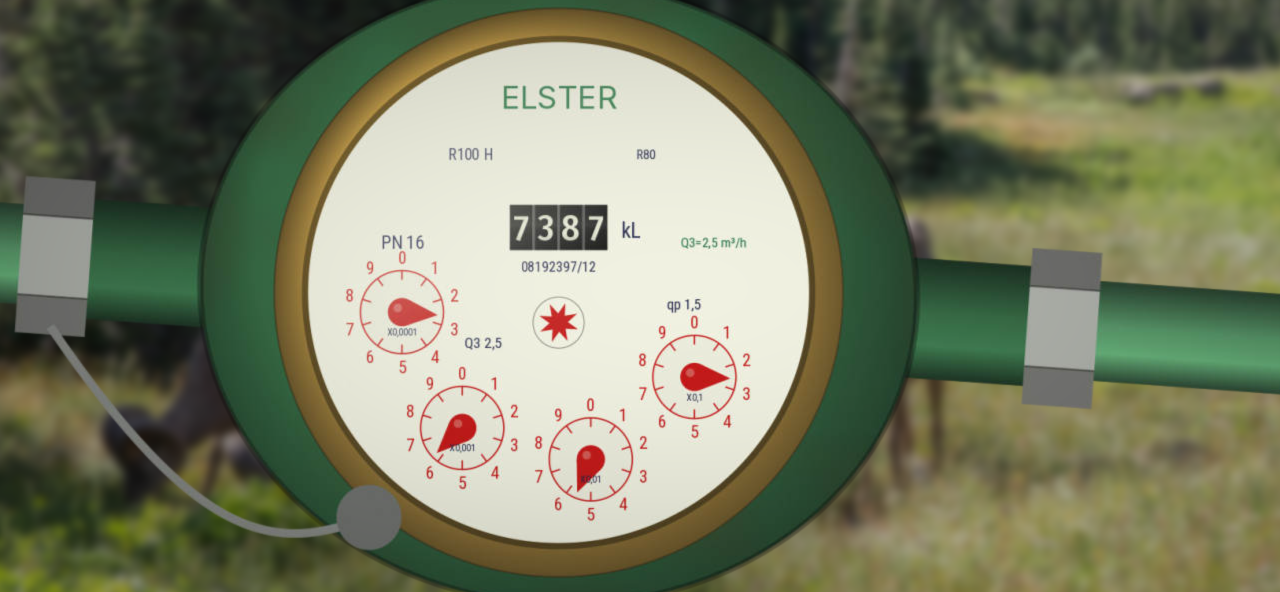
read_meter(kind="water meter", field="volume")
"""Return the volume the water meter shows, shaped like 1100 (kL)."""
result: 7387.2562 (kL)
